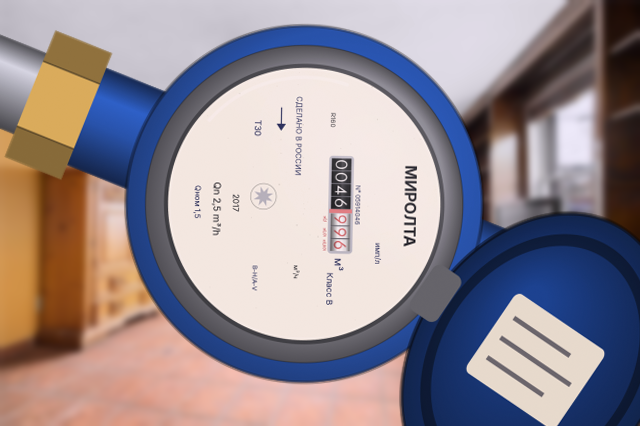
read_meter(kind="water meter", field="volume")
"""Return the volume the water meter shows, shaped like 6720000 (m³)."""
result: 46.996 (m³)
